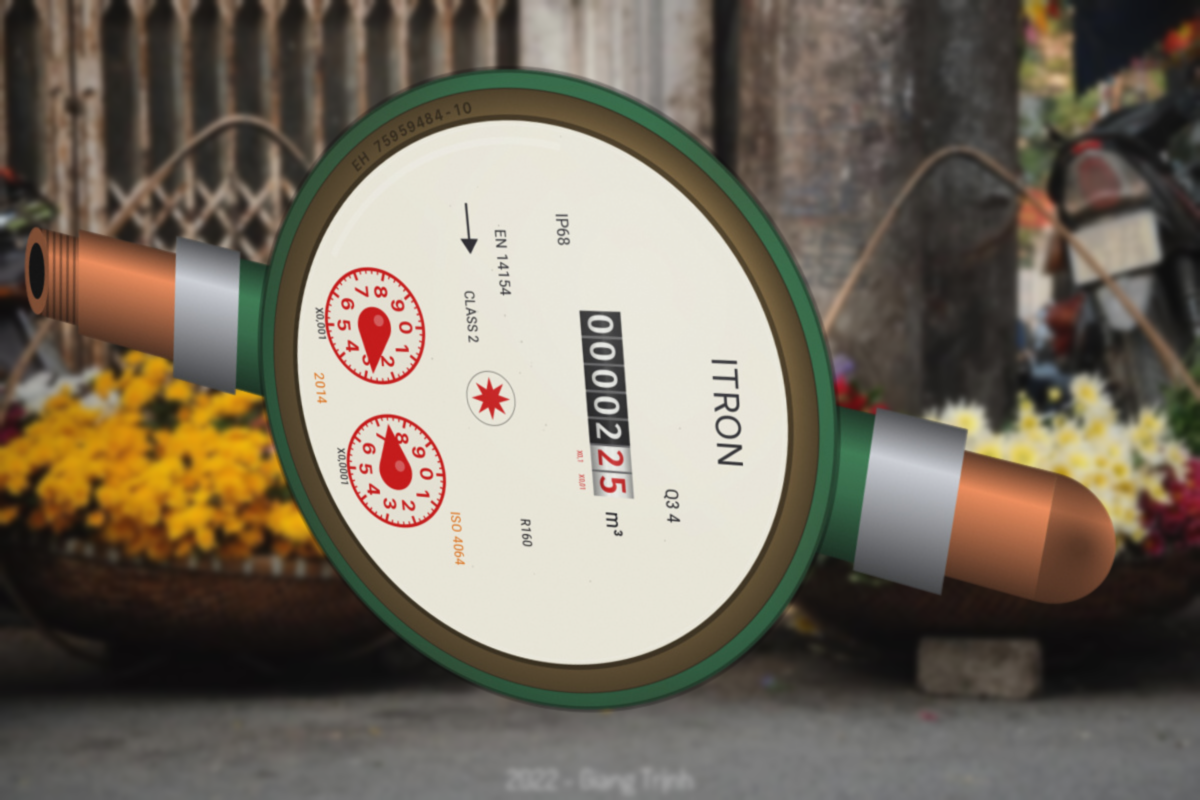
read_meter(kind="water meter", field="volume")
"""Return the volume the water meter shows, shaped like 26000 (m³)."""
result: 2.2527 (m³)
